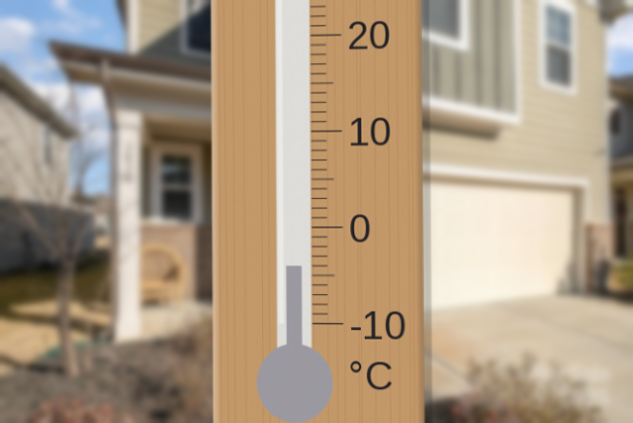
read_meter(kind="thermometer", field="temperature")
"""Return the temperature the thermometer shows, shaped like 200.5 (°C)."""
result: -4 (°C)
